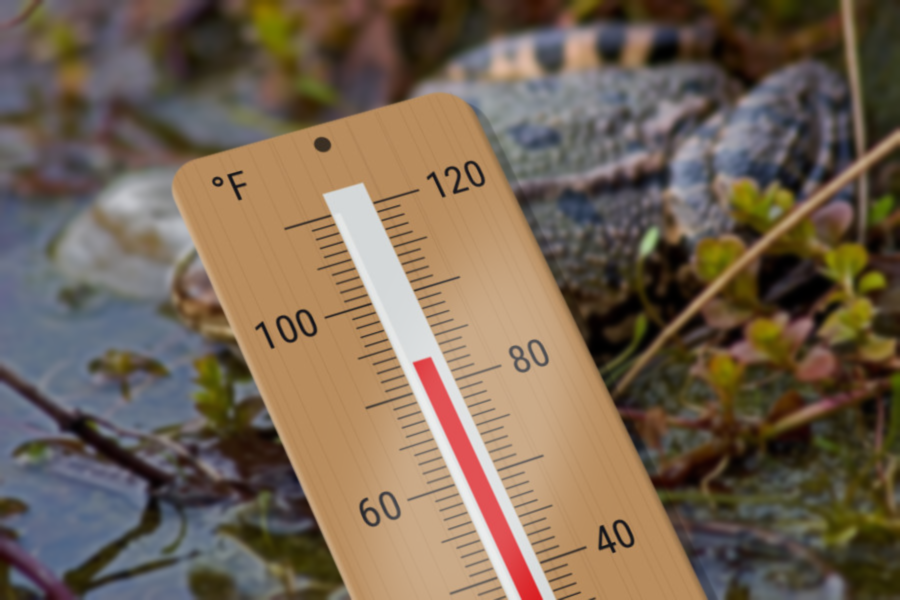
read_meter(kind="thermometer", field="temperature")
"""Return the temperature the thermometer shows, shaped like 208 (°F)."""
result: 86 (°F)
